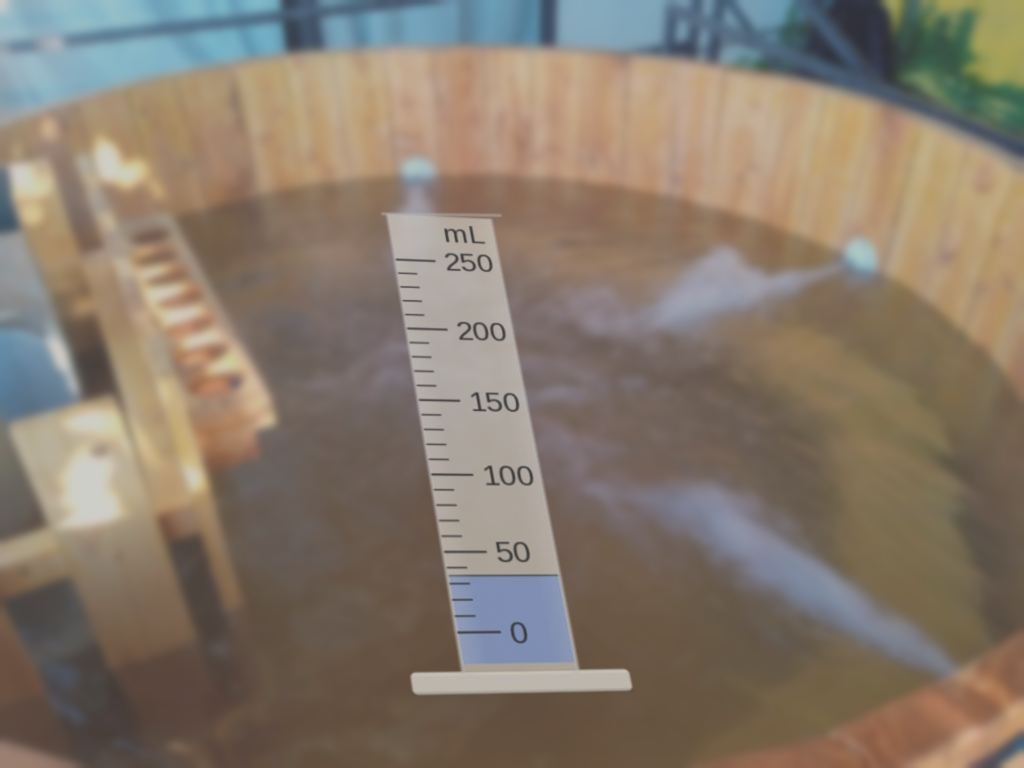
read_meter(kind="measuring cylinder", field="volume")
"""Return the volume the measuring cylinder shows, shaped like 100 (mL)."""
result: 35 (mL)
